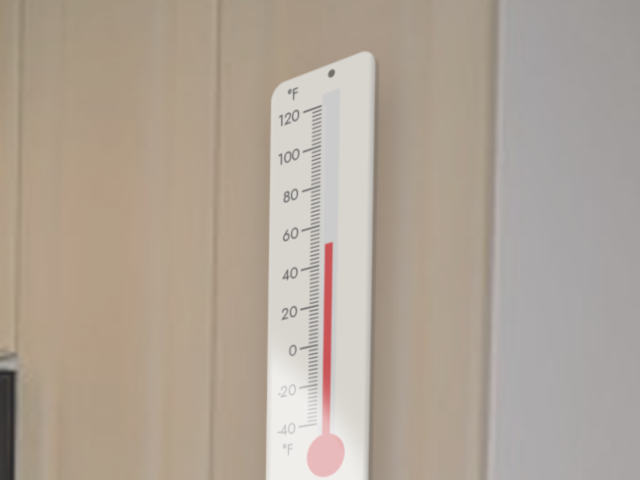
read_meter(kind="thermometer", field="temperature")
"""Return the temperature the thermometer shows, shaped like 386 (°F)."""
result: 50 (°F)
